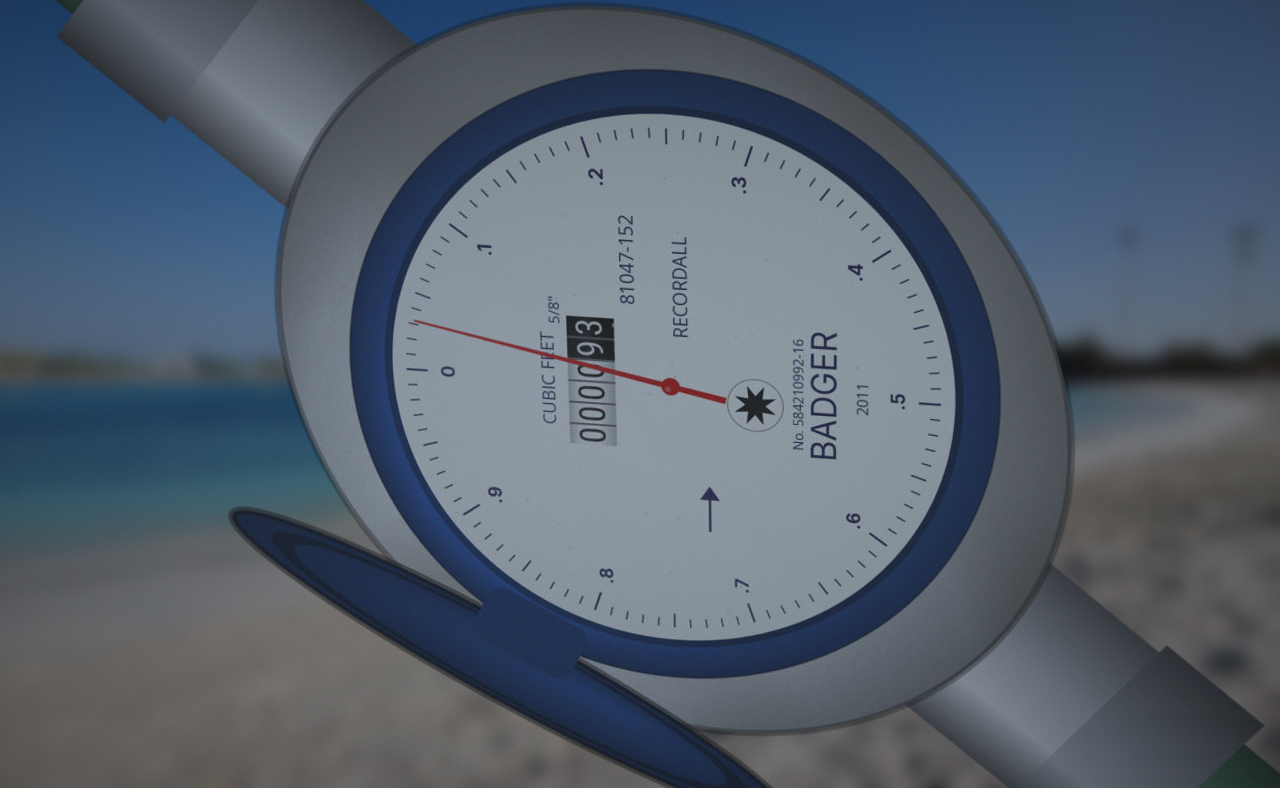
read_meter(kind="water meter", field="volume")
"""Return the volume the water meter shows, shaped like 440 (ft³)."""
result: 93.03 (ft³)
